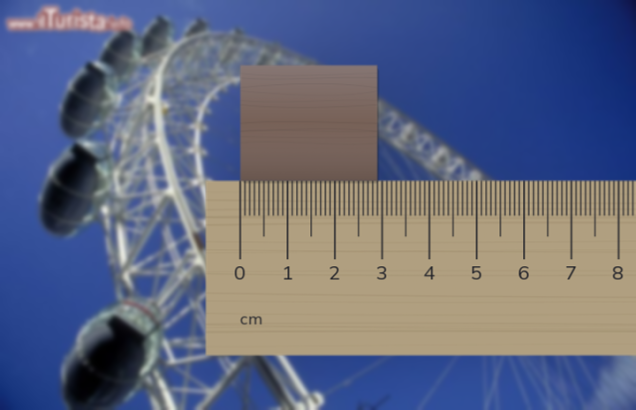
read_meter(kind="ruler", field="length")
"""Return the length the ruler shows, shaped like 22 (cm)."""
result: 2.9 (cm)
